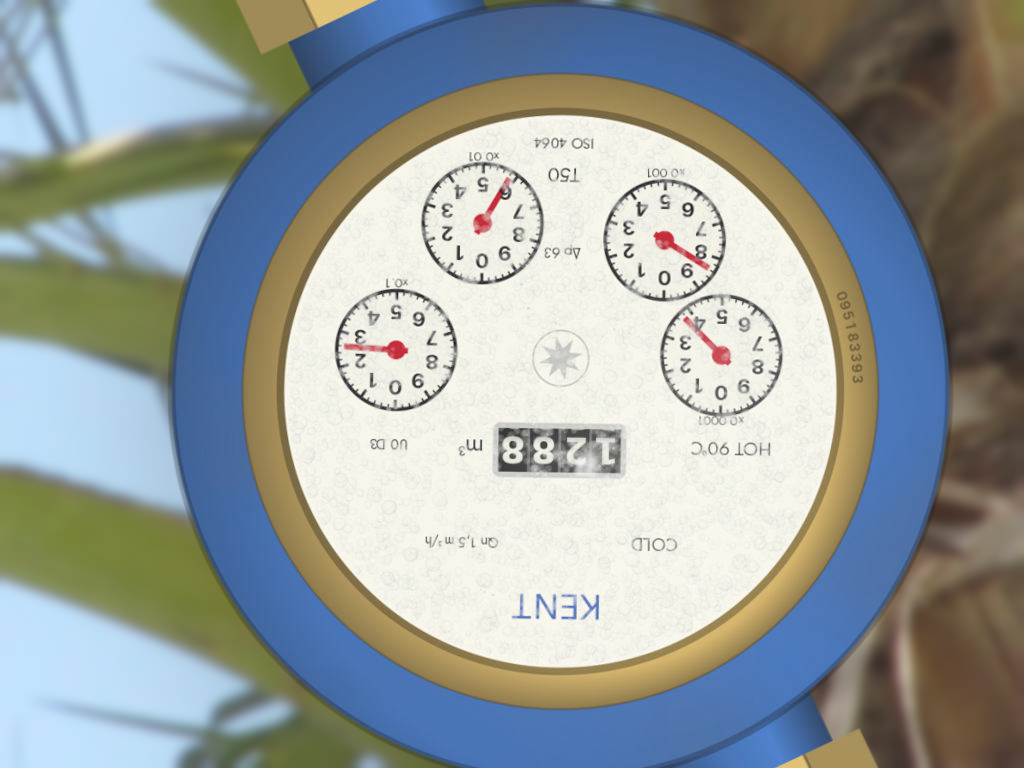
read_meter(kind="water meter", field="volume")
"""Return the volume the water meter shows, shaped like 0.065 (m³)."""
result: 1288.2583 (m³)
